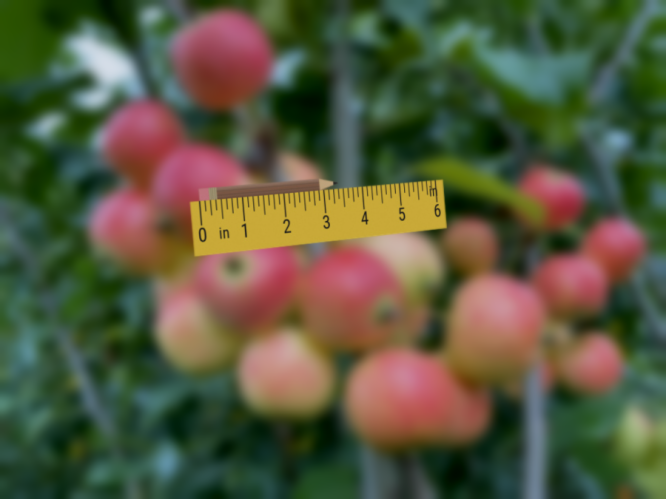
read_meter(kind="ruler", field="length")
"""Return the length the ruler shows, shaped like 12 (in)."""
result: 3.375 (in)
